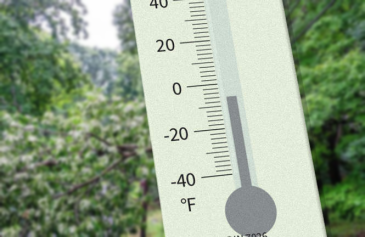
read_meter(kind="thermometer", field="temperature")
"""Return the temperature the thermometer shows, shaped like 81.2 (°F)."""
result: -6 (°F)
